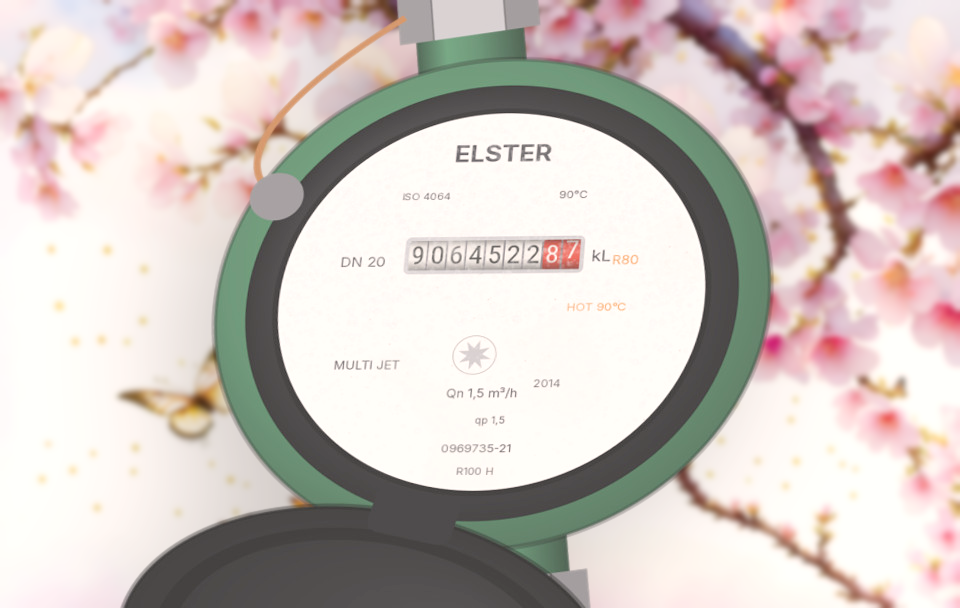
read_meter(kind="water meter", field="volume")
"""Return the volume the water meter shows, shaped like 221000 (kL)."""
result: 9064522.87 (kL)
